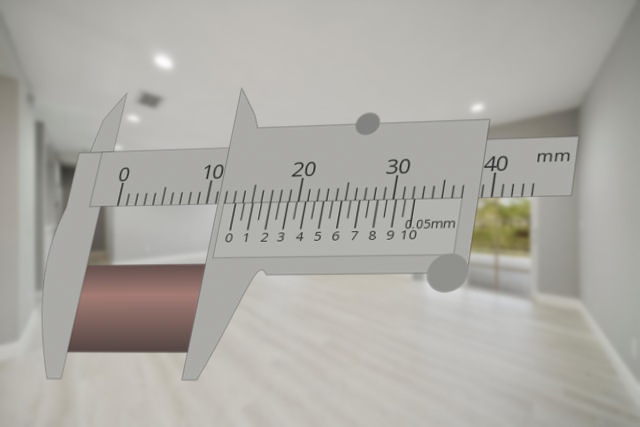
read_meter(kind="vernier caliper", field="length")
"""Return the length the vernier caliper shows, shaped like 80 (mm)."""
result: 13.2 (mm)
